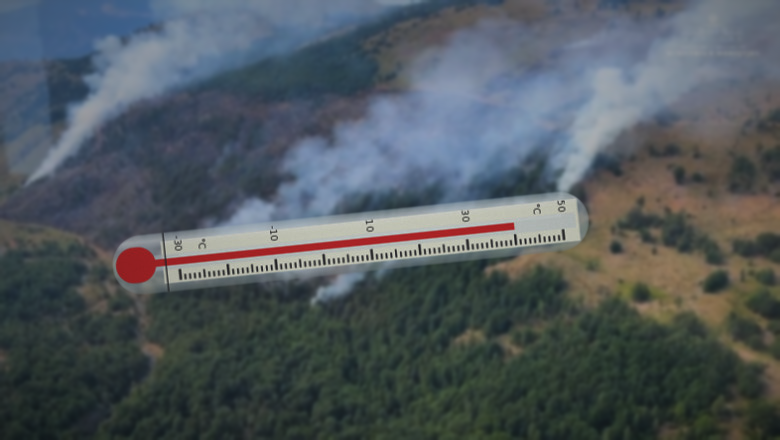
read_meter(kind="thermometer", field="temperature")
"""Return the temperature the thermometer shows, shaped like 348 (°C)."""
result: 40 (°C)
